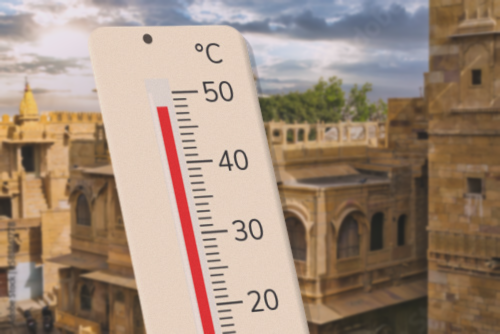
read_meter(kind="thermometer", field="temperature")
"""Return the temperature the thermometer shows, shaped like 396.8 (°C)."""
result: 48 (°C)
